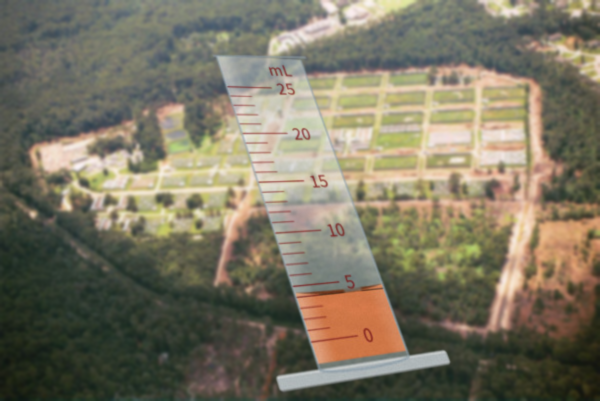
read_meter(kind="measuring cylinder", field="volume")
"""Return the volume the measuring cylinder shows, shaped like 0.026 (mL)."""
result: 4 (mL)
